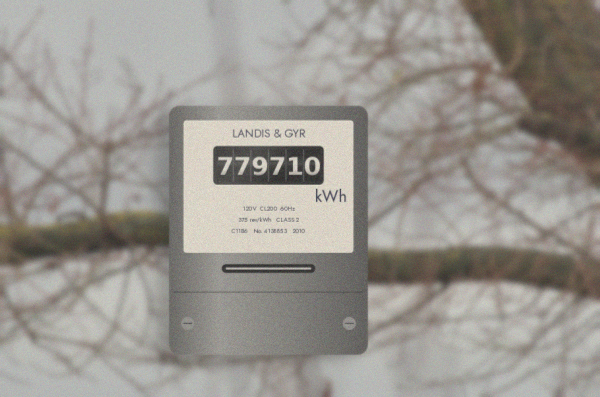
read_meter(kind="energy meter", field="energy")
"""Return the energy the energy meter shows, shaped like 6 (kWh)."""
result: 779710 (kWh)
